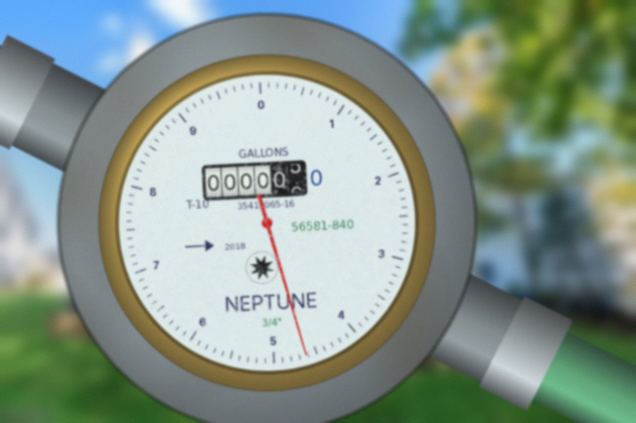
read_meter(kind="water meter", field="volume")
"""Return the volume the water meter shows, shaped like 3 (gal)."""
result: 54.6 (gal)
